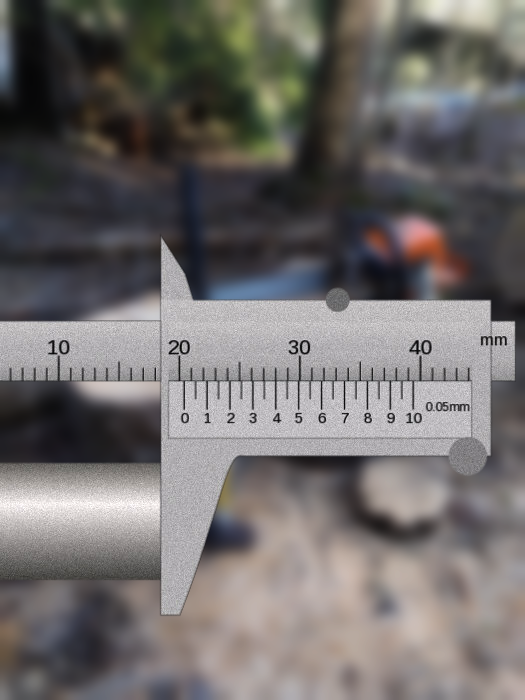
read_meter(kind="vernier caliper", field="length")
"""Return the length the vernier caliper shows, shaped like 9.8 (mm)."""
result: 20.4 (mm)
